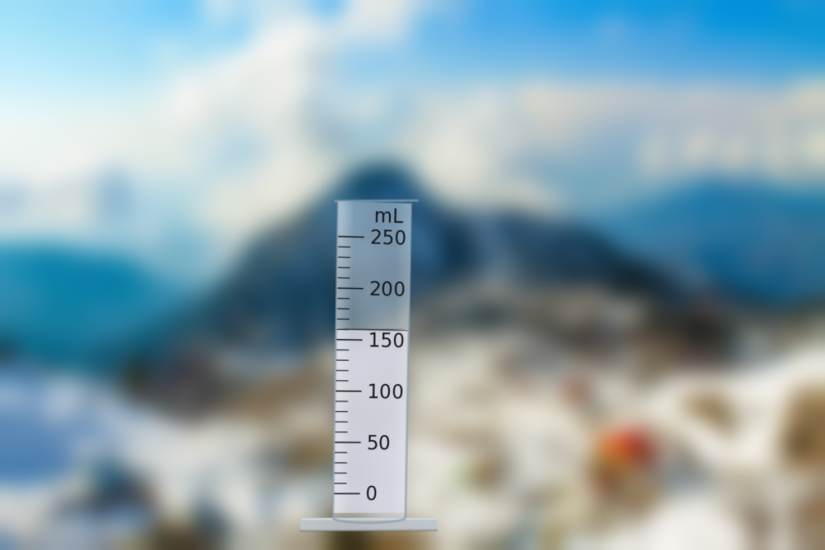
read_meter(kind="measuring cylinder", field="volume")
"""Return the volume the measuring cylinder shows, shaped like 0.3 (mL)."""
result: 160 (mL)
